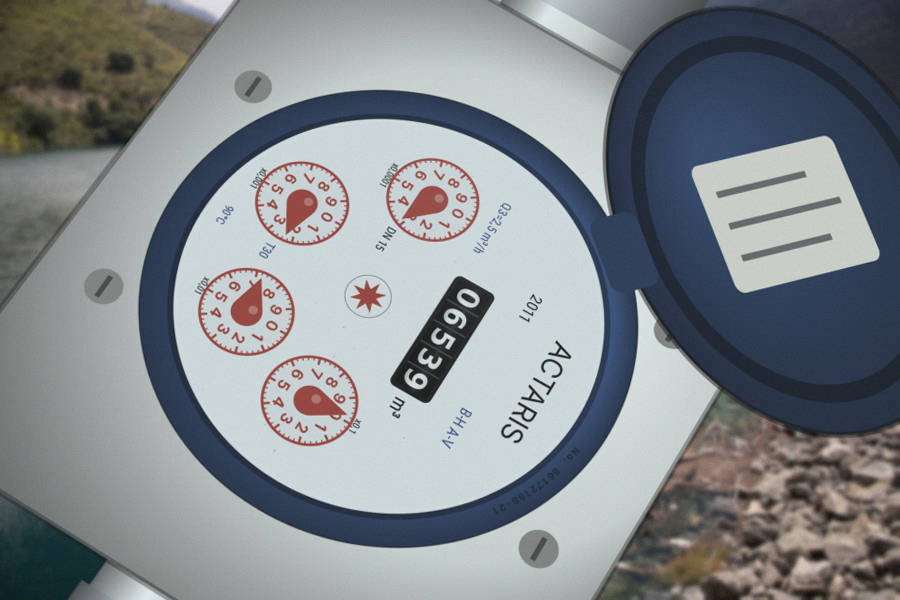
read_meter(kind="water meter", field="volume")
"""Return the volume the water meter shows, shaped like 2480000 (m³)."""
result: 6538.9723 (m³)
